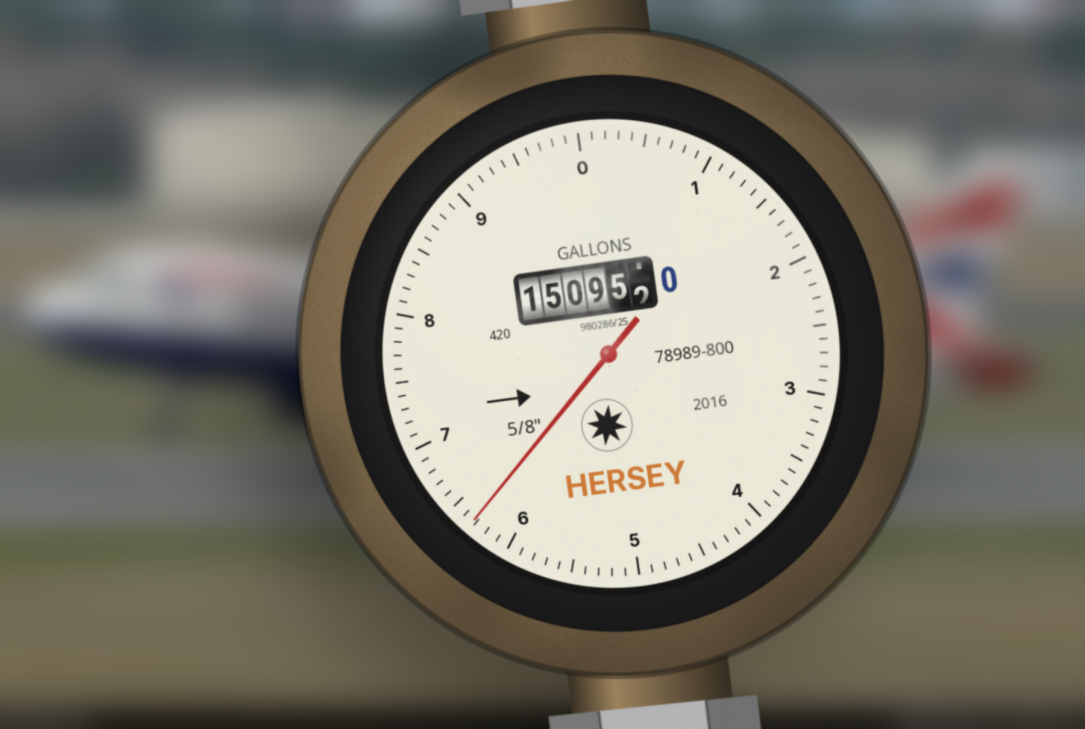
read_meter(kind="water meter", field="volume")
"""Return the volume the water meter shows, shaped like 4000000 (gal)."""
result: 1509516.3 (gal)
